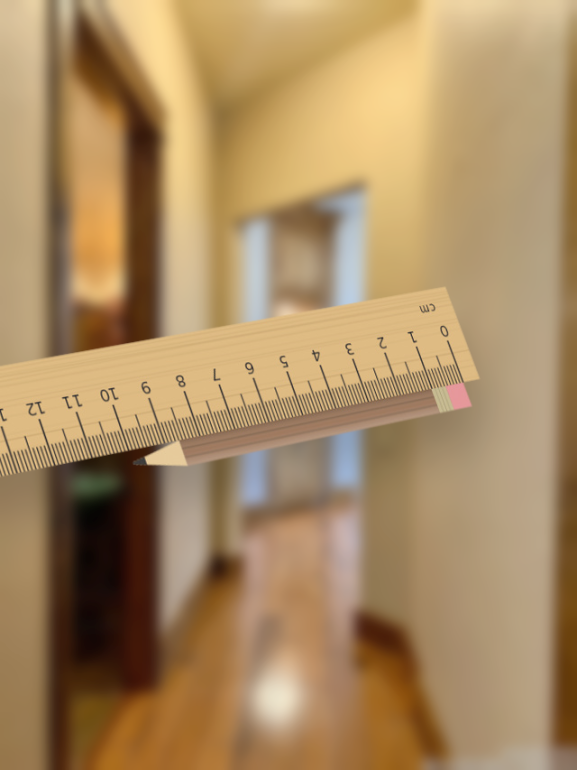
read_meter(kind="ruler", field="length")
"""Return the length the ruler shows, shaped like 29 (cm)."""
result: 10 (cm)
